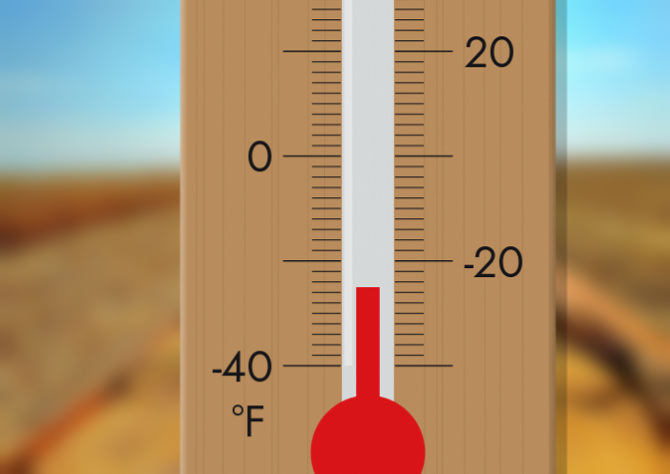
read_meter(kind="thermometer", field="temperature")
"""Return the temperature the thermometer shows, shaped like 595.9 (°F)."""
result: -25 (°F)
